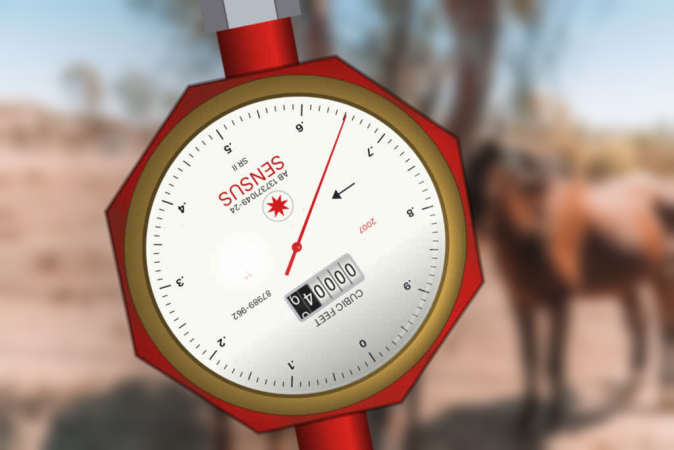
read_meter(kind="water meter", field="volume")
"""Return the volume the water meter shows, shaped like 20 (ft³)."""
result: 48.65 (ft³)
